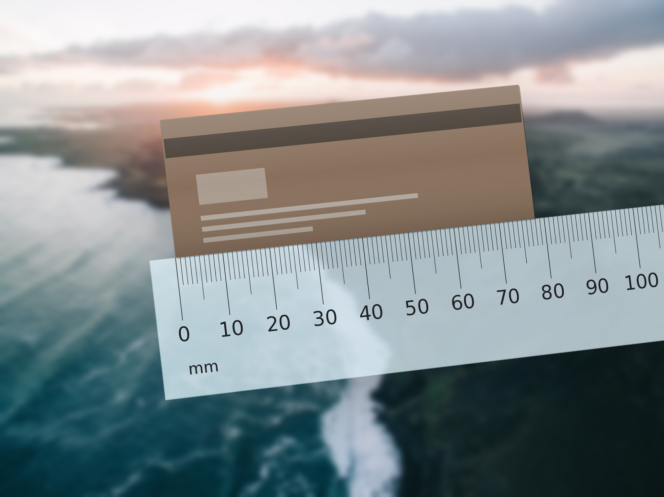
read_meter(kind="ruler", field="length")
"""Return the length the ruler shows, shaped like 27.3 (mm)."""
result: 78 (mm)
